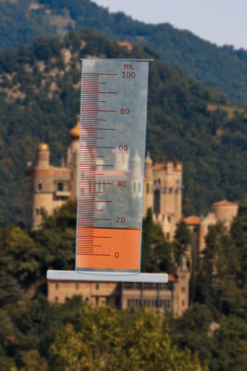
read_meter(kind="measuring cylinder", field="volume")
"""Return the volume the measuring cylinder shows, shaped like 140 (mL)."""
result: 15 (mL)
